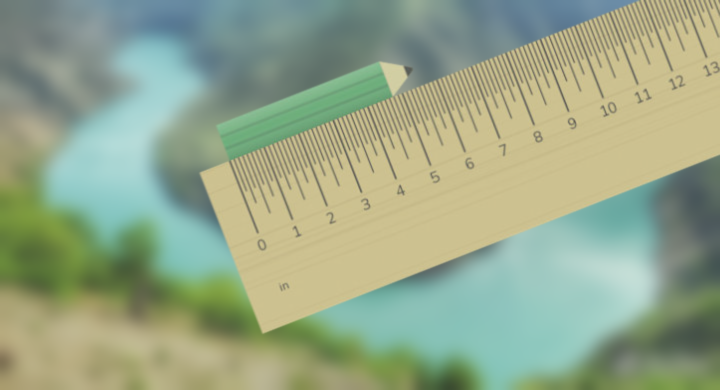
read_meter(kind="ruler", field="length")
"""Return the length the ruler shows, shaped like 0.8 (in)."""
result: 5.5 (in)
